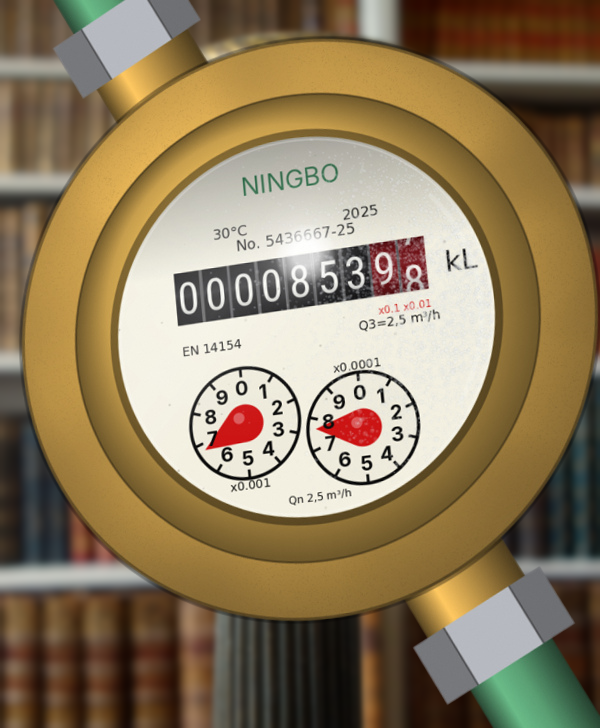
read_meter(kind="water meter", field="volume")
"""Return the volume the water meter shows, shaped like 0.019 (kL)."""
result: 853.9767 (kL)
